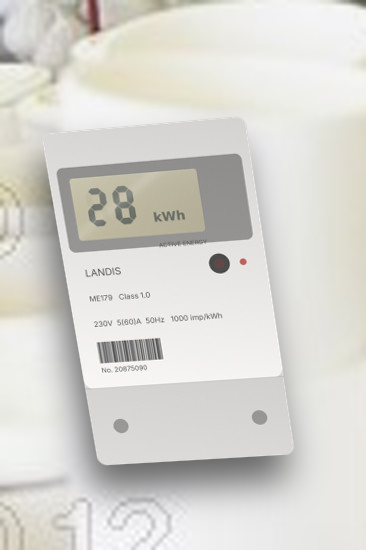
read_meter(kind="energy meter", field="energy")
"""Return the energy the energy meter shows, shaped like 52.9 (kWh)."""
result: 28 (kWh)
